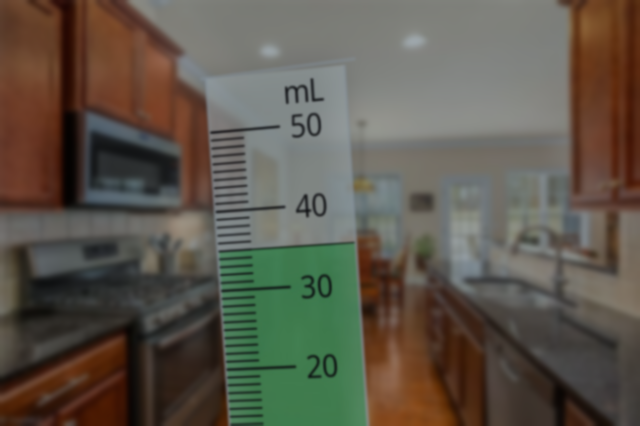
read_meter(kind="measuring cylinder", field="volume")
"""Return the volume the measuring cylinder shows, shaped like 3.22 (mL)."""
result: 35 (mL)
